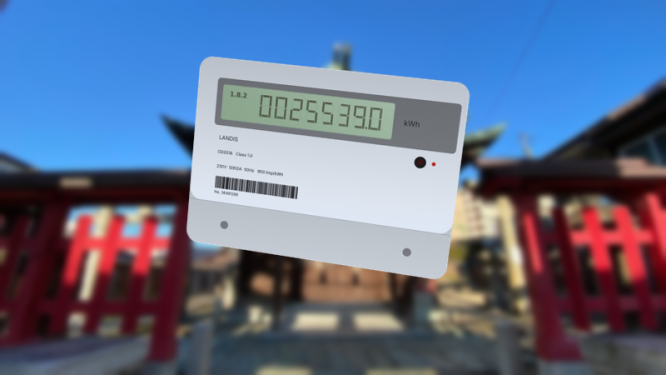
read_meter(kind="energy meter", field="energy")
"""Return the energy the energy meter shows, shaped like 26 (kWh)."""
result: 25539.0 (kWh)
